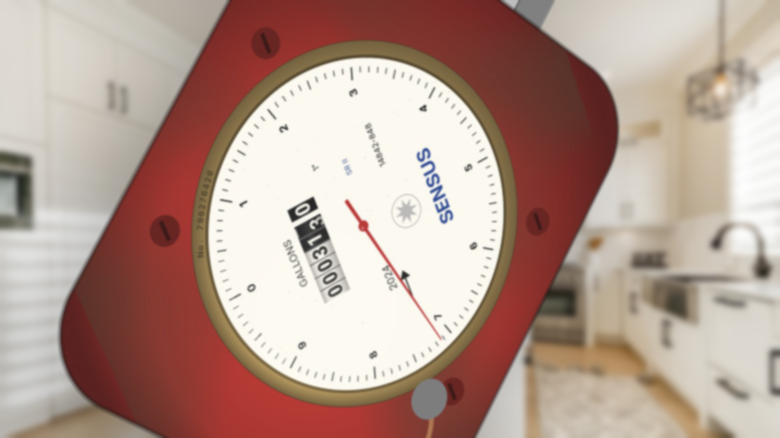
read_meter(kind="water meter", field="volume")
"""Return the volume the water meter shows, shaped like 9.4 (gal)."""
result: 3127.1 (gal)
